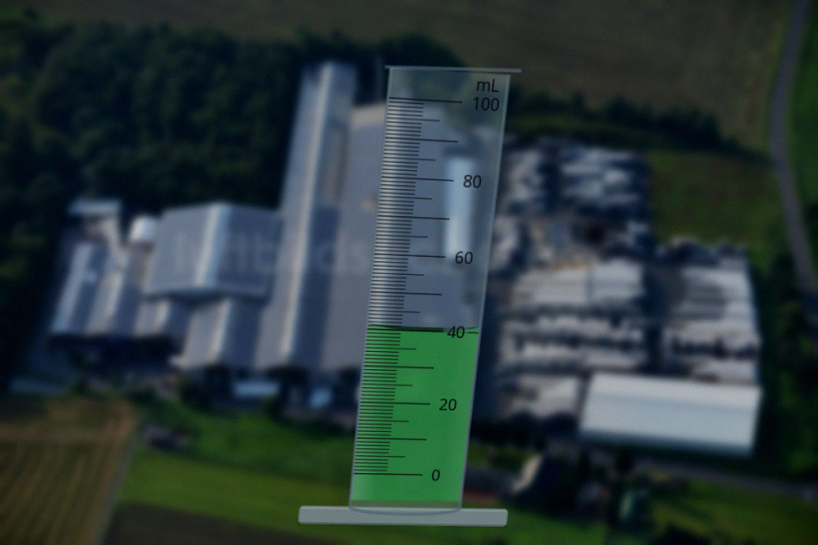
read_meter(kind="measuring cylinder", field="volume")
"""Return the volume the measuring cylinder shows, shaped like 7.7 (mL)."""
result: 40 (mL)
